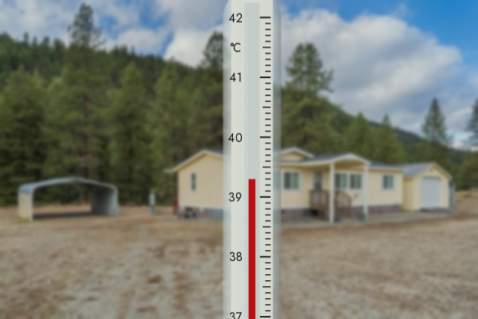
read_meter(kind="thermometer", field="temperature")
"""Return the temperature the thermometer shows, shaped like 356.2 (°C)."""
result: 39.3 (°C)
